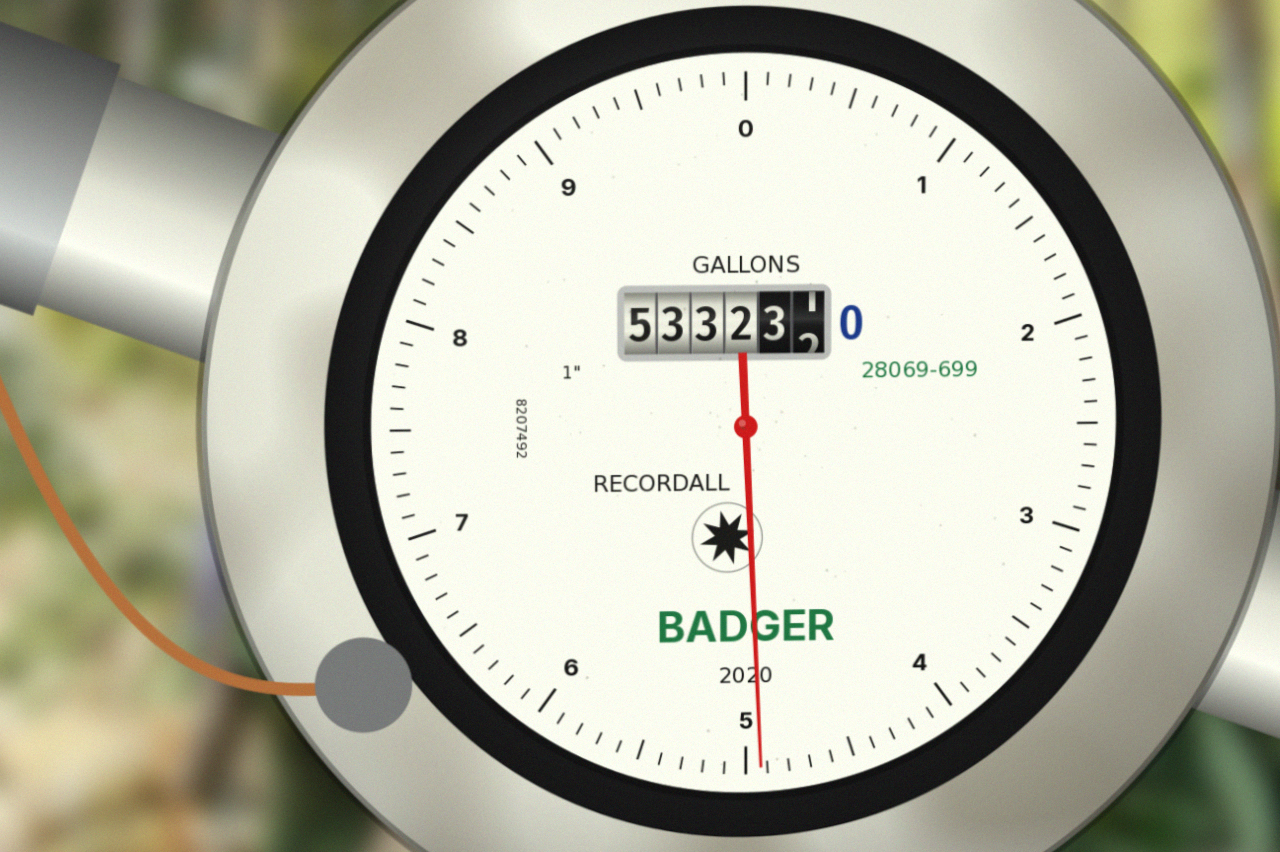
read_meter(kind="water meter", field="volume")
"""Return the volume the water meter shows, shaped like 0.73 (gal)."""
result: 5332314.9 (gal)
